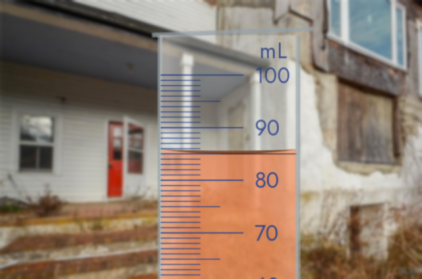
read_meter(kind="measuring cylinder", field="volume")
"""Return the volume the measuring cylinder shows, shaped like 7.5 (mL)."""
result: 85 (mL)
